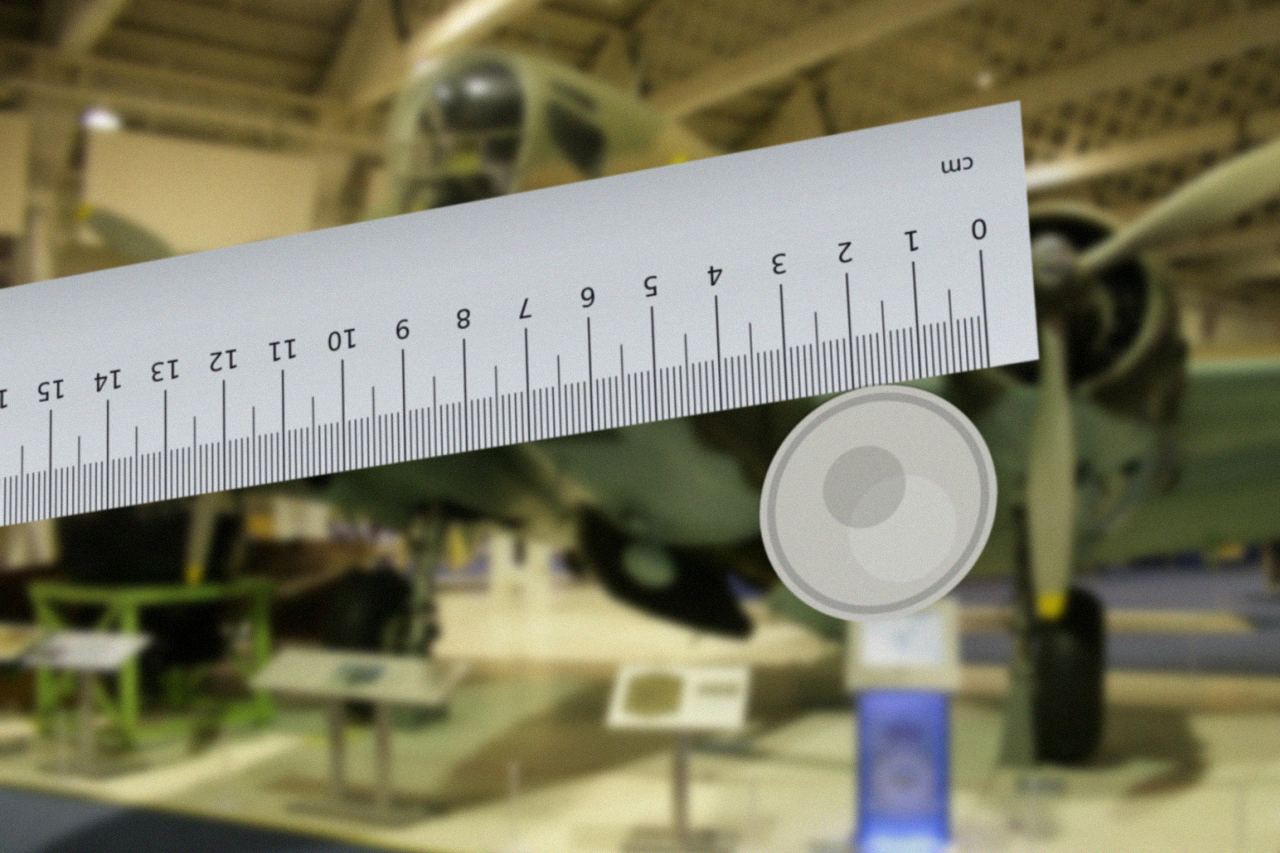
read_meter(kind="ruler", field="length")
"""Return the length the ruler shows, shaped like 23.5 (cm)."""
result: 3.5 (cm)
